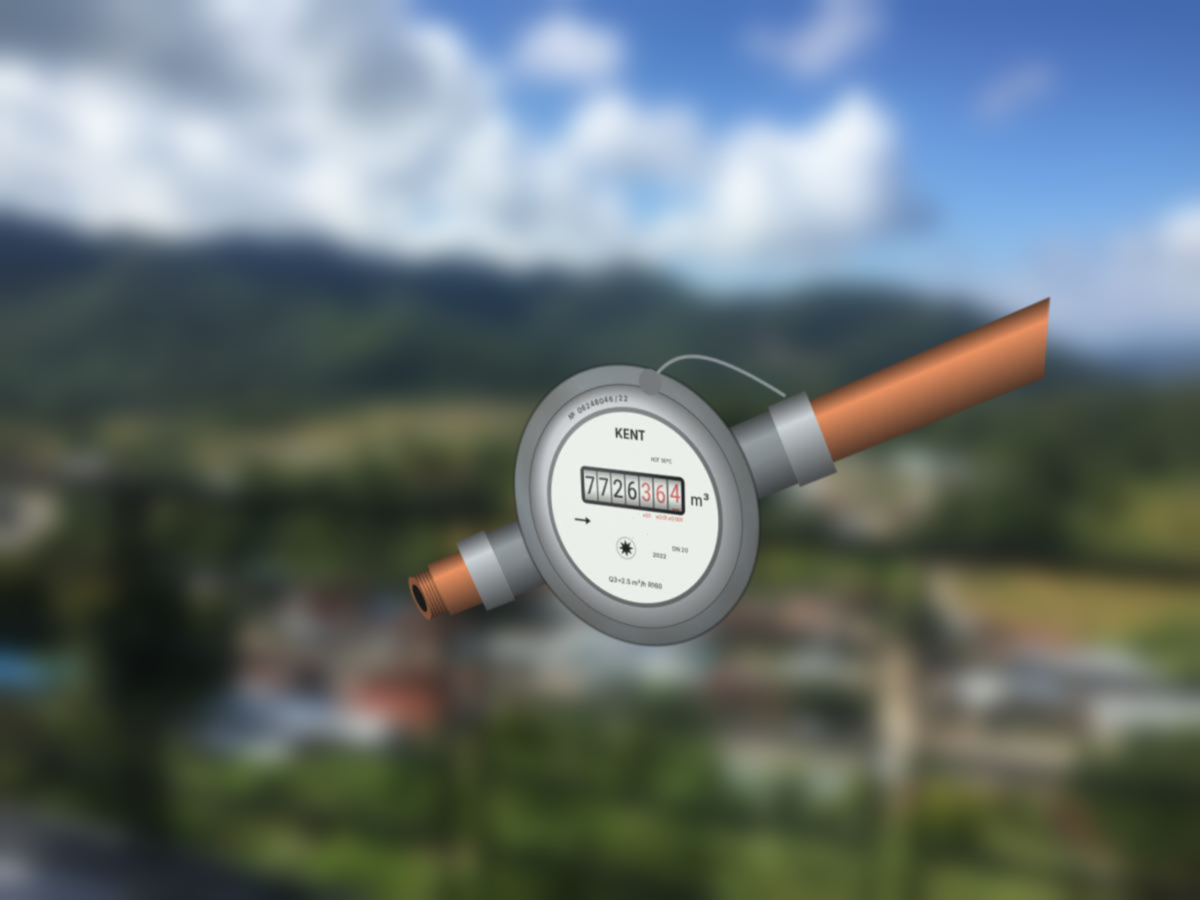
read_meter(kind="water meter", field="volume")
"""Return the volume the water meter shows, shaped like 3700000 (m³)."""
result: 7726.364 (m³)
